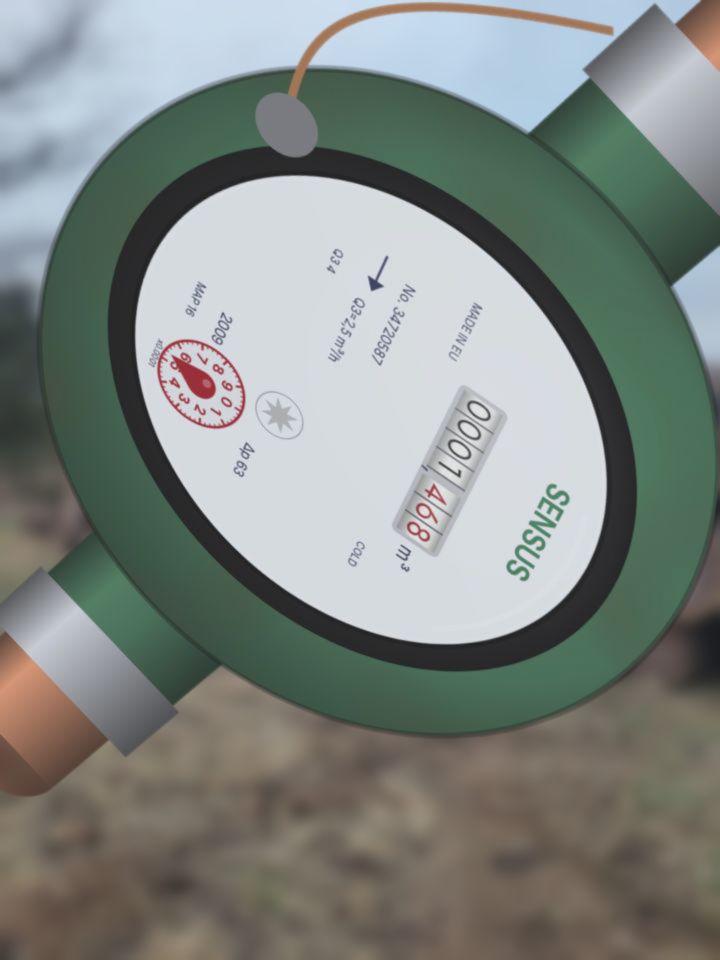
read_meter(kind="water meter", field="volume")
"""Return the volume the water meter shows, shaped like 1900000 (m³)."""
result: 1.4685 (m³)
